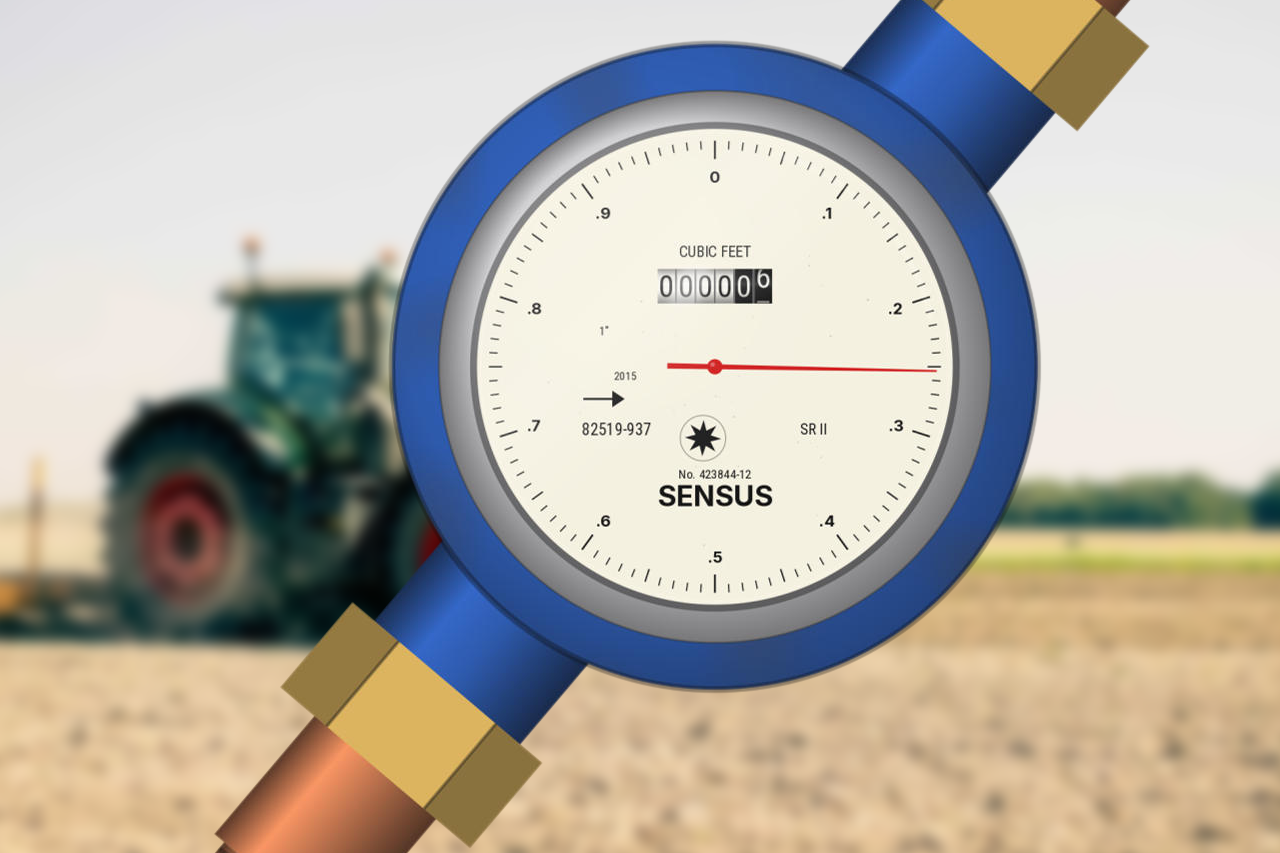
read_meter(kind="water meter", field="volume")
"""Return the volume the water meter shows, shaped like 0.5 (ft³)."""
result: 6.25 (ft³)
